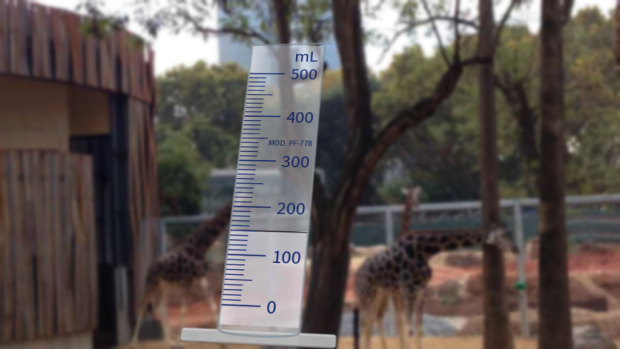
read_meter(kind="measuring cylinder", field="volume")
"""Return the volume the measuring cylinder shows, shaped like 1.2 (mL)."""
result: 150 (mL)
